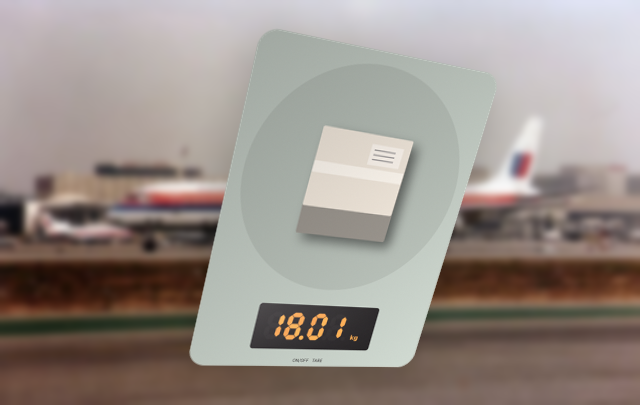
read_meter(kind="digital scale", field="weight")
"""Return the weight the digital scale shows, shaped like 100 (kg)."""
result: 18.01 (kg)
